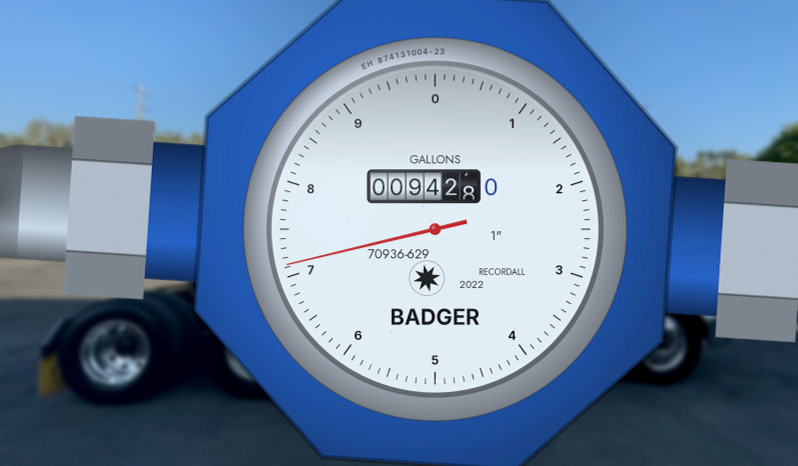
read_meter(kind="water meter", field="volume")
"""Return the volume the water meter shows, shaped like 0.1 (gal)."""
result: 94277.1 (gal)
